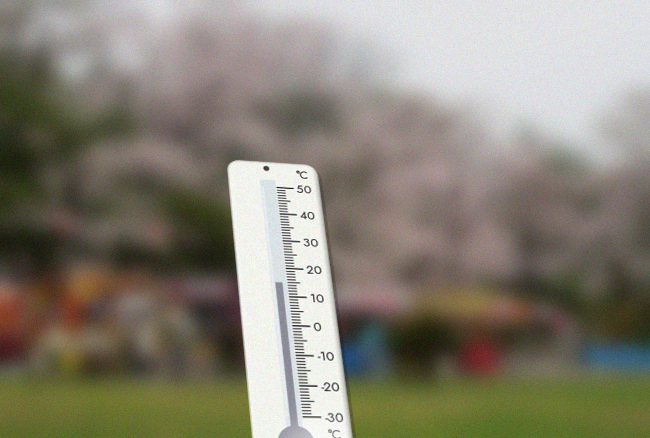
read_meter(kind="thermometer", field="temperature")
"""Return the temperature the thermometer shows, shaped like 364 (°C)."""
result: 15 (°C)
